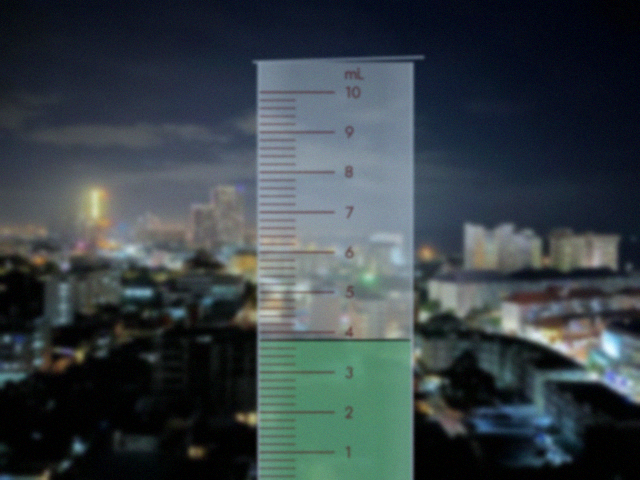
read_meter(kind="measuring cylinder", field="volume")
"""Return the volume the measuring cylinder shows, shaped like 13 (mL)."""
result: 3.8 (mL)
